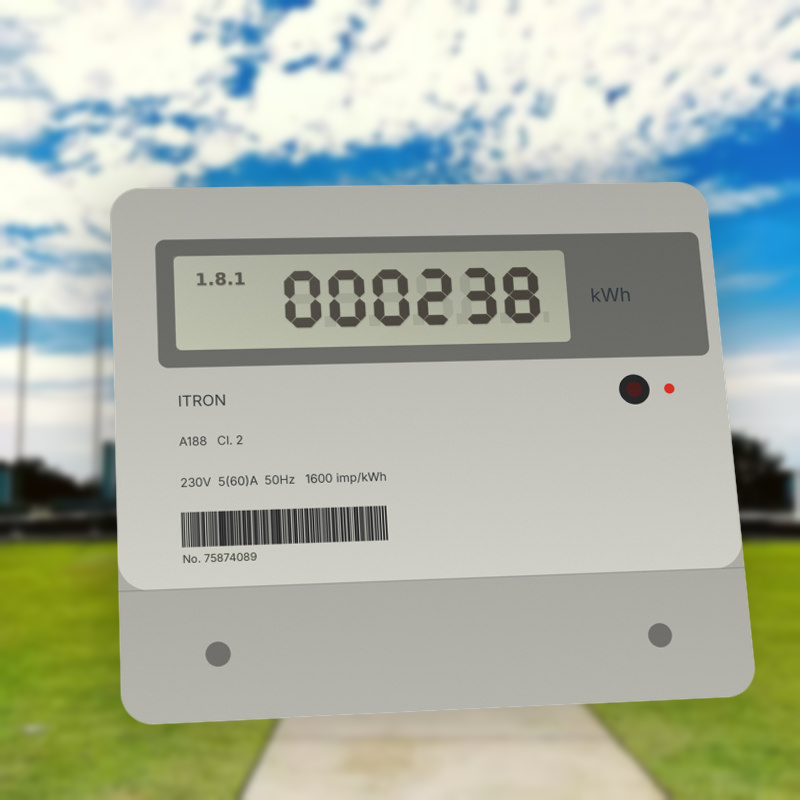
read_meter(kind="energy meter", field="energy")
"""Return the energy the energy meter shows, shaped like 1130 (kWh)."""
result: 238 (kWh)
